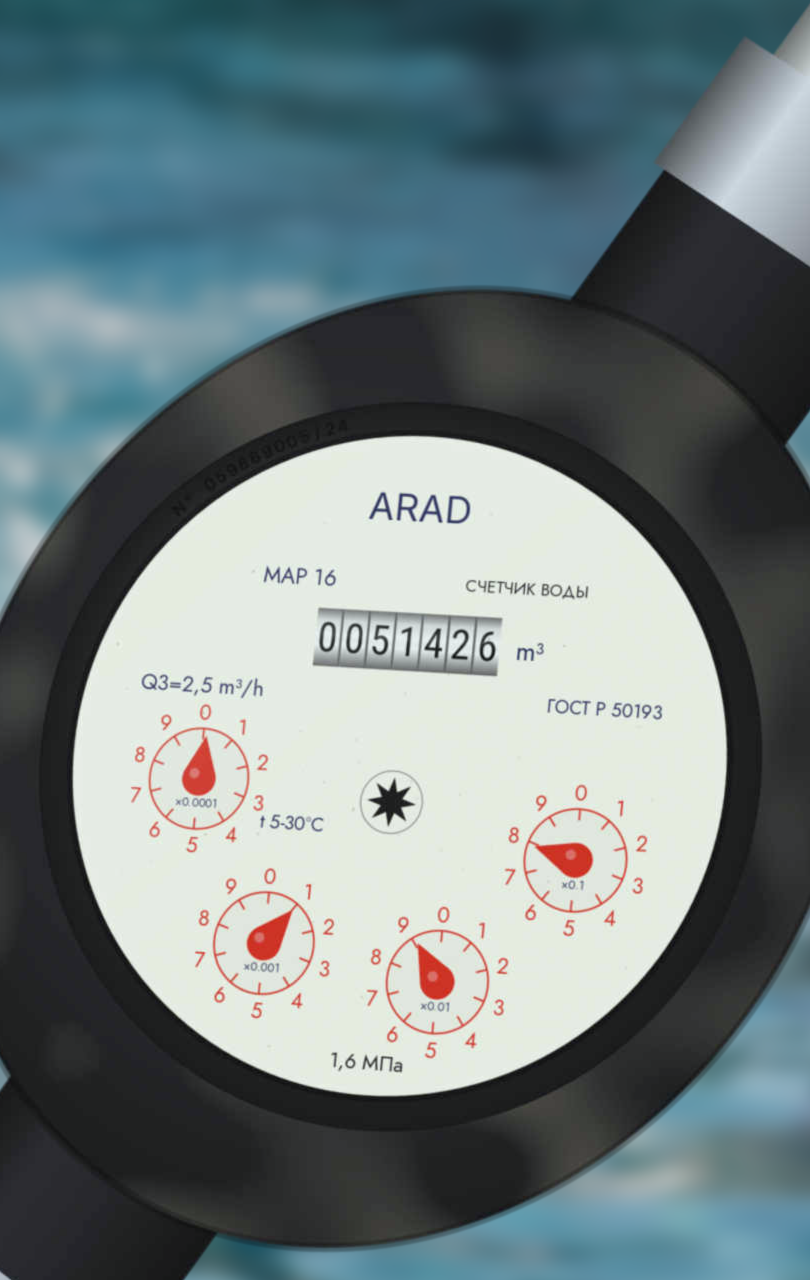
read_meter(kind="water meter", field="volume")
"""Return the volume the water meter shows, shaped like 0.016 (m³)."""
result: 51426.7910 (m³)
